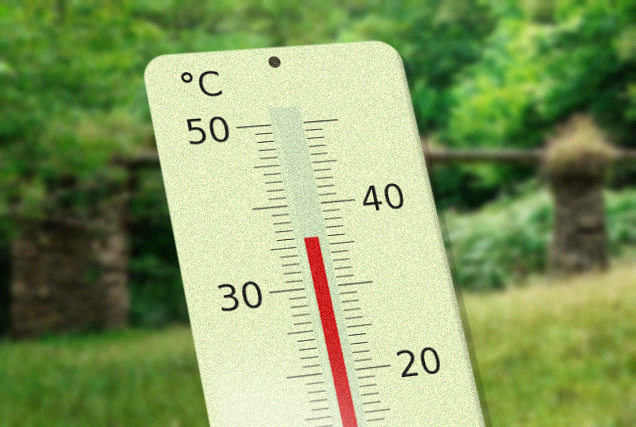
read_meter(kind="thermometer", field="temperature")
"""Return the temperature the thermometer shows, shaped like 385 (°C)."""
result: 36 (°C)
